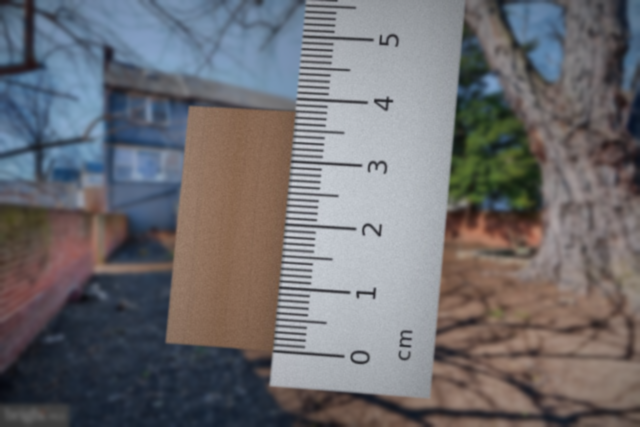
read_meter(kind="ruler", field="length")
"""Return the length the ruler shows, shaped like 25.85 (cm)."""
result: 3.8 (cm)
